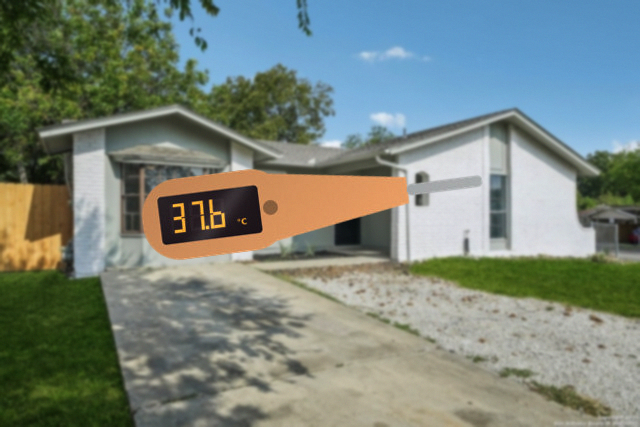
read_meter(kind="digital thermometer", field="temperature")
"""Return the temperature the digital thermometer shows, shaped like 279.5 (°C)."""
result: 37.6 (°C)
